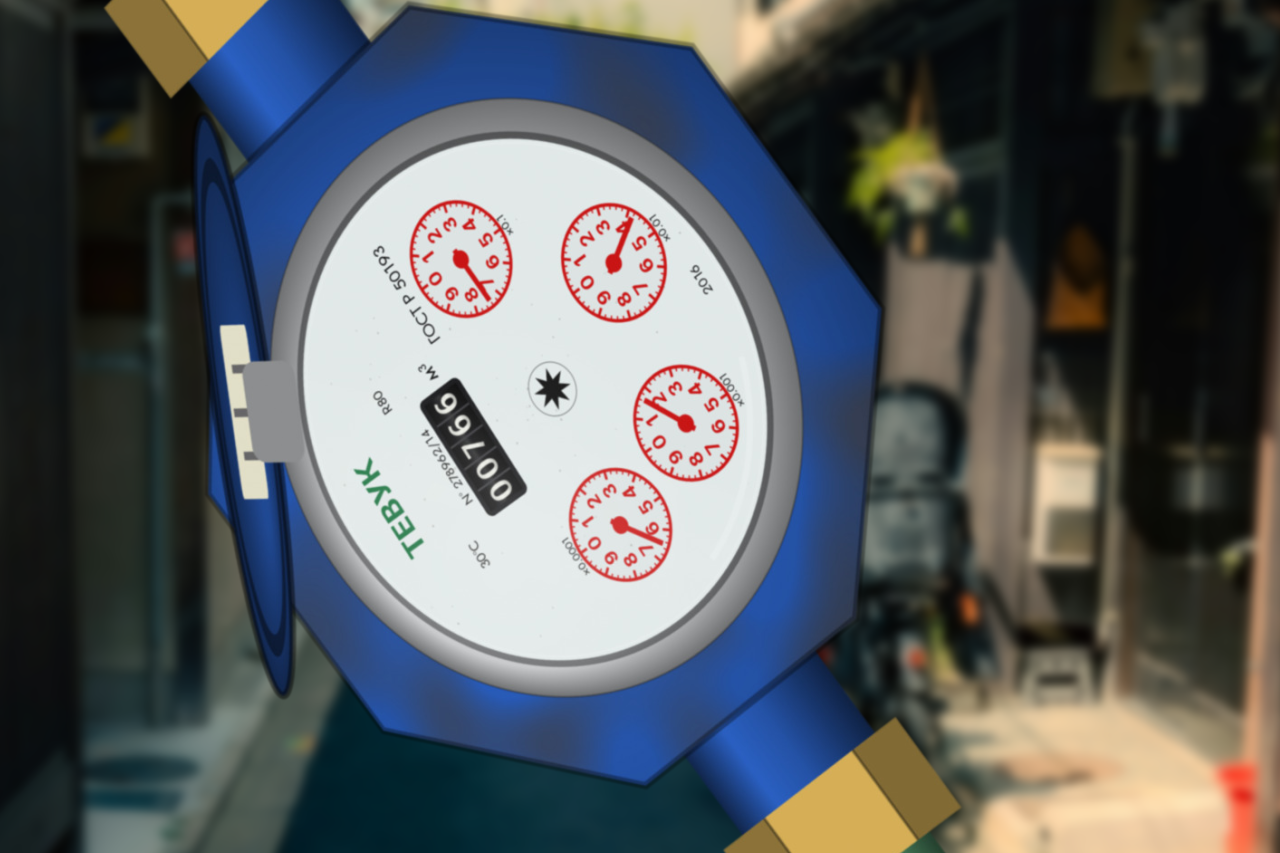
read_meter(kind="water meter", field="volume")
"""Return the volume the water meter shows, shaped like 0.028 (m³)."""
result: 766.7416 (m³)
